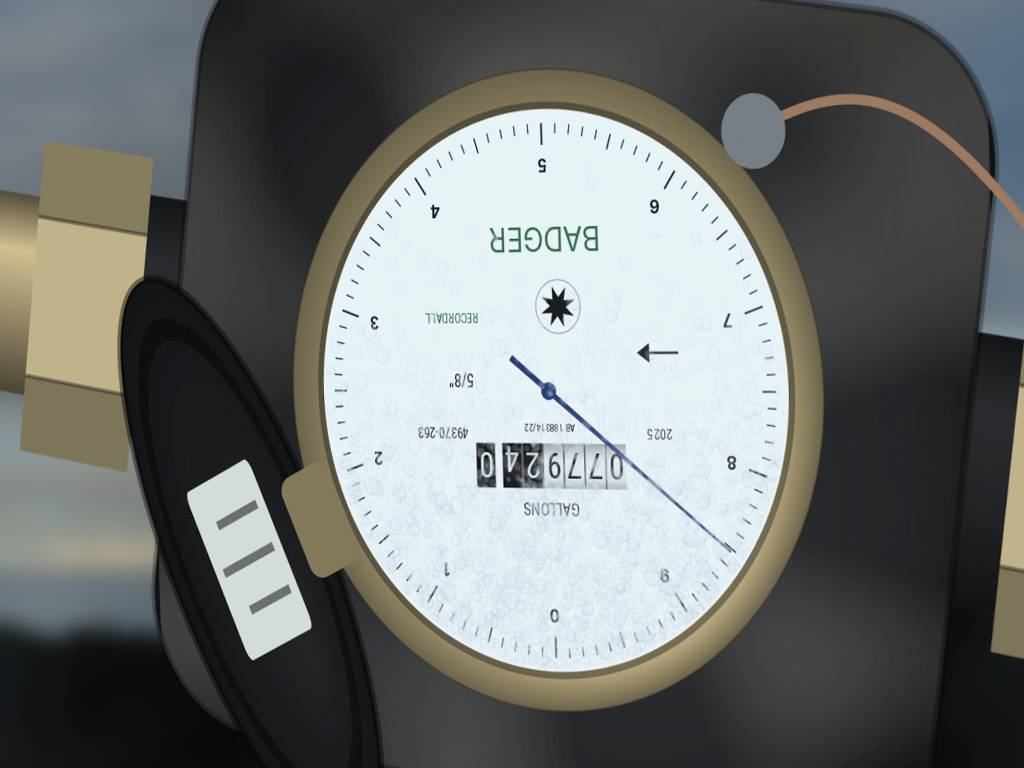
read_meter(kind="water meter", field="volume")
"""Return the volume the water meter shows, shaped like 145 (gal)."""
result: 779238.5 (gal)
